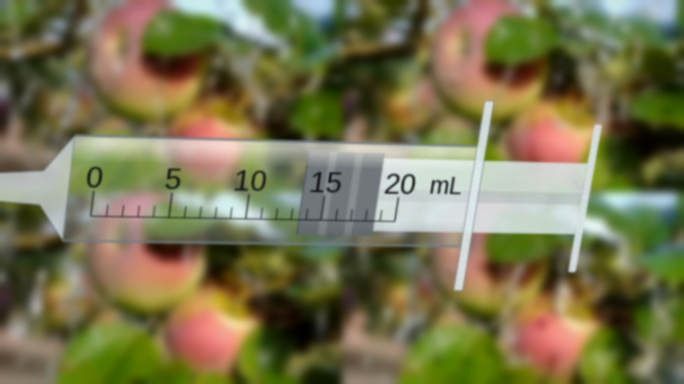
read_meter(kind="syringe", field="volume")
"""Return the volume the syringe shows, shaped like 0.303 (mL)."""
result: 13.5 (mL)
